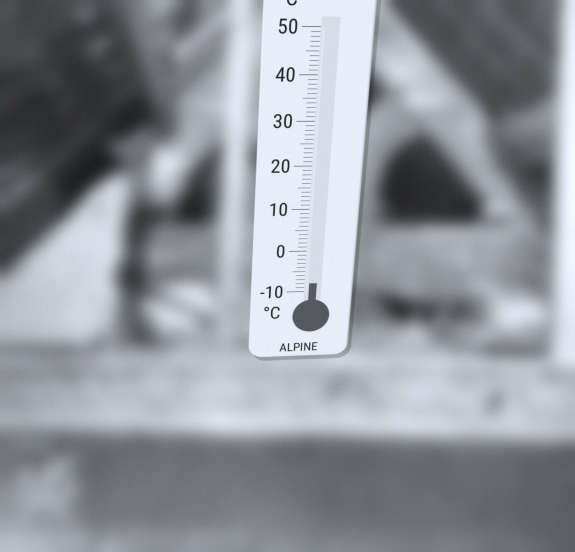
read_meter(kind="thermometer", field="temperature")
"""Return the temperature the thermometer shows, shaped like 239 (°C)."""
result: -8 (°C)
